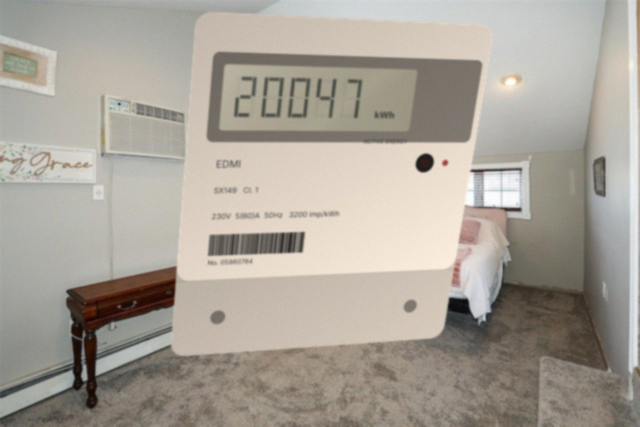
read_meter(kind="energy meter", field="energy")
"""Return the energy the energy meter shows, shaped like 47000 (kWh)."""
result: 20047 (kWh)
